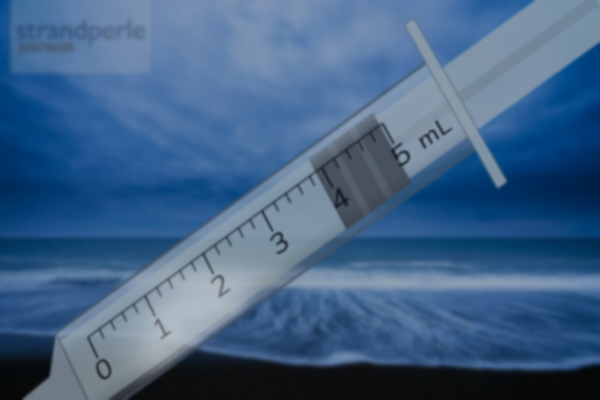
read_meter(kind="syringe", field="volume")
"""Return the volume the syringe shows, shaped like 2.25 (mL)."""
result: 3.9 (mL)
